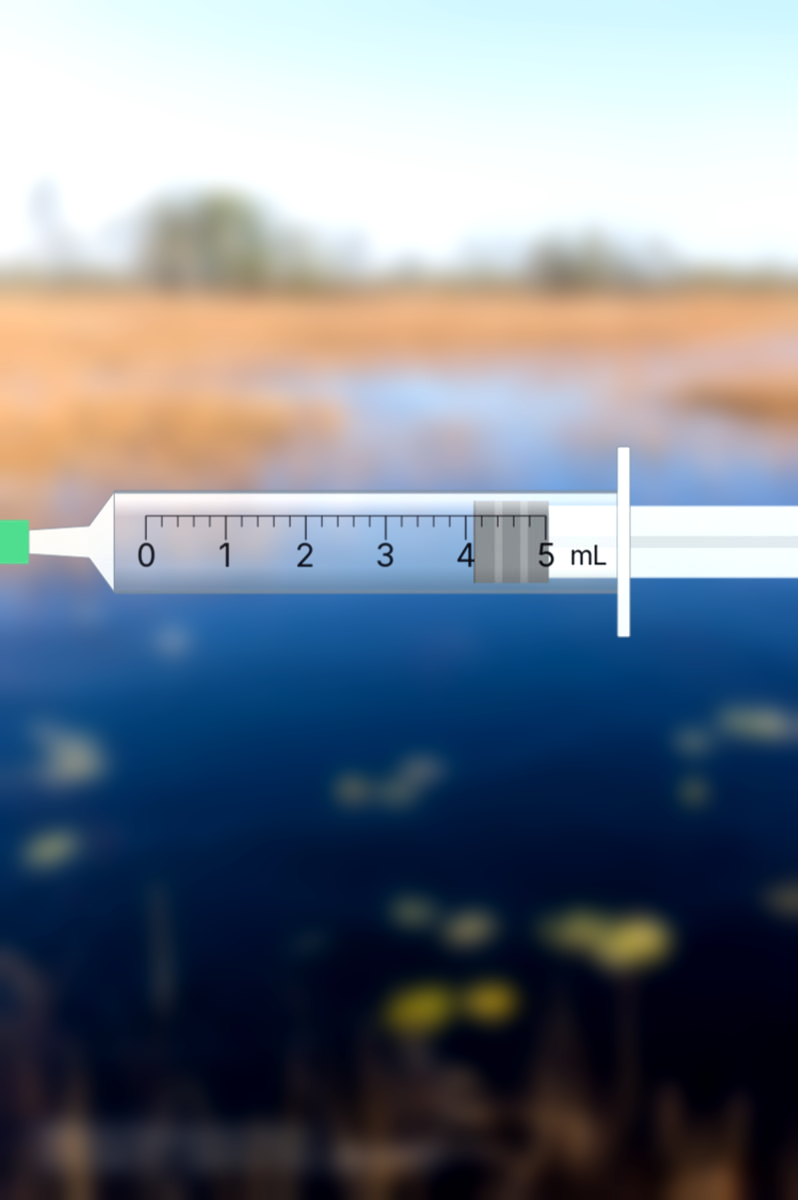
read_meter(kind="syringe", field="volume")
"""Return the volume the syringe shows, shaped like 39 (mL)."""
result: 4.1 (mL)
